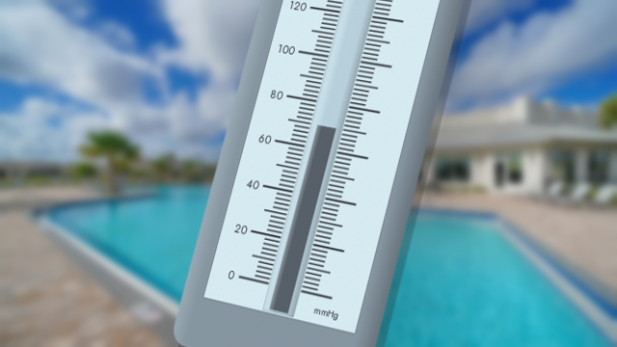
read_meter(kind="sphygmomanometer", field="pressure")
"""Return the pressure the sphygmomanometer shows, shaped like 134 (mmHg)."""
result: 70 (mmHg)
